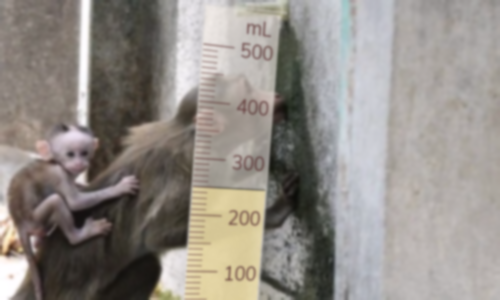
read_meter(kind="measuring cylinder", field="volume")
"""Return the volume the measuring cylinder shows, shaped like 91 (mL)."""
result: 250 (mL)
